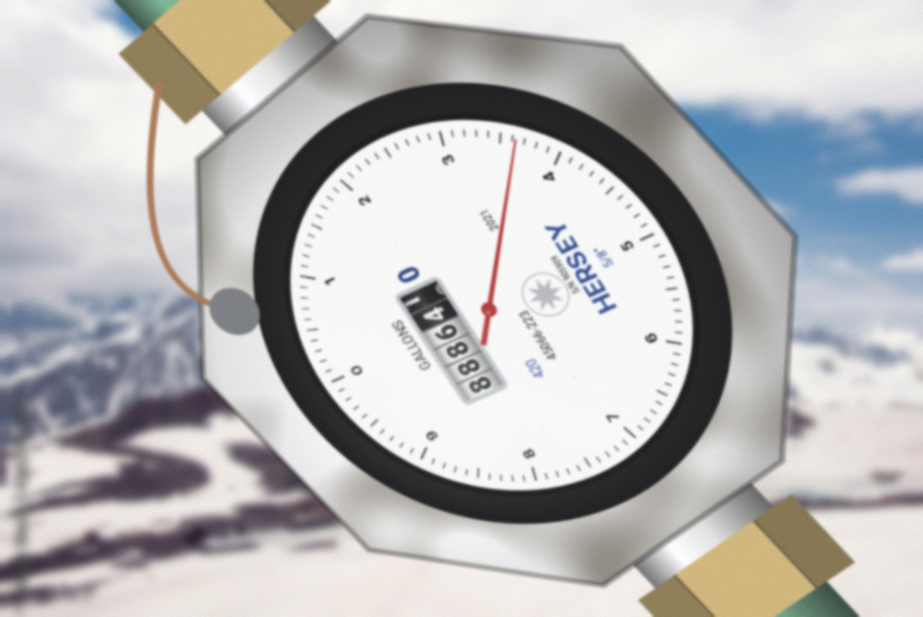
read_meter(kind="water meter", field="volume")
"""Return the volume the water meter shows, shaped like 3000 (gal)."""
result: 8886413.6 (gal)
